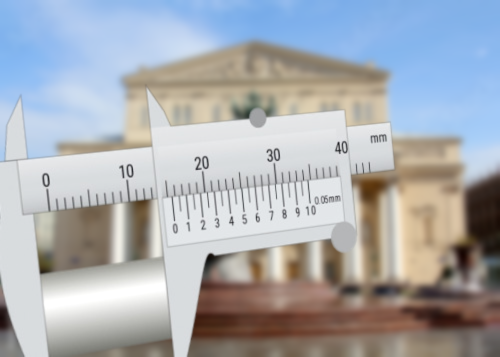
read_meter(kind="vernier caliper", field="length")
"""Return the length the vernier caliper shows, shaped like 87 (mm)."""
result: 15.6 (mm)
